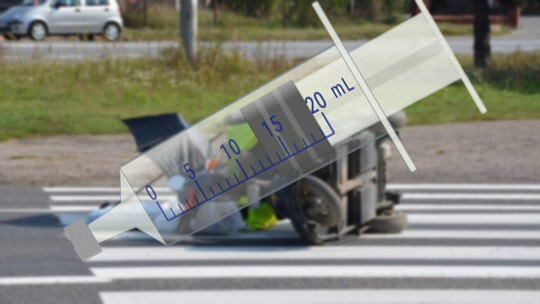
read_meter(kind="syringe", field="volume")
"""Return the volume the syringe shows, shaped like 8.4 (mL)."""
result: 13 (mL)
